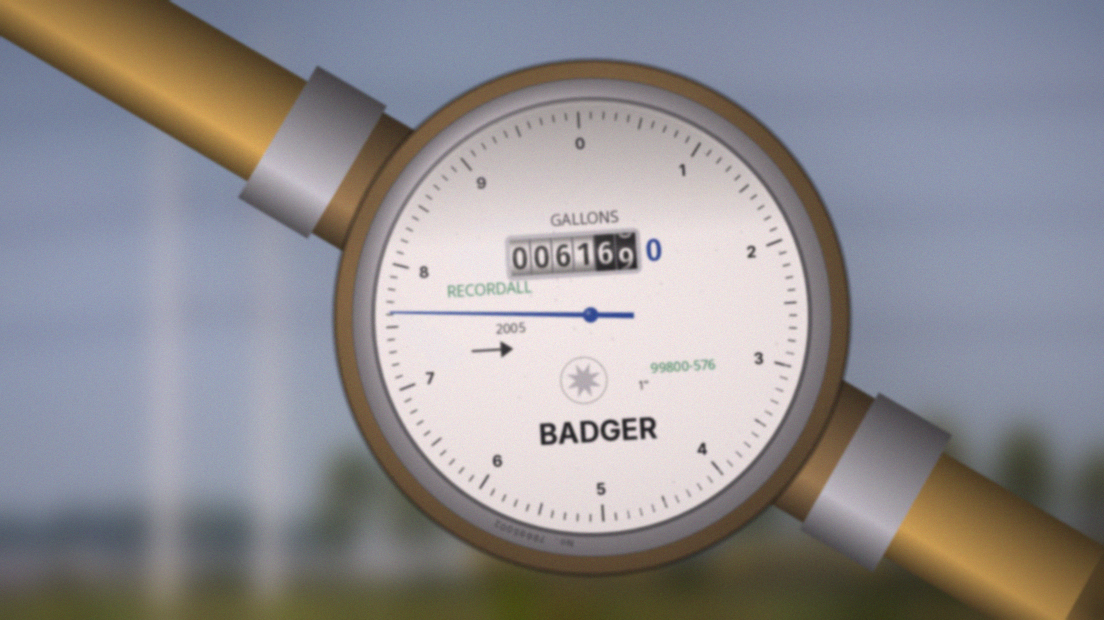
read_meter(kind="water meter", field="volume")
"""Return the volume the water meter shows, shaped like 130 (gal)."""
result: 61687.6 (gal)
